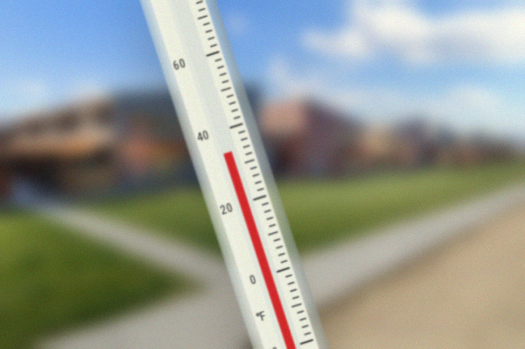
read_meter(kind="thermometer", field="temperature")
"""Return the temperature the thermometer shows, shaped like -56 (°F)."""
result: 34 (°F)
